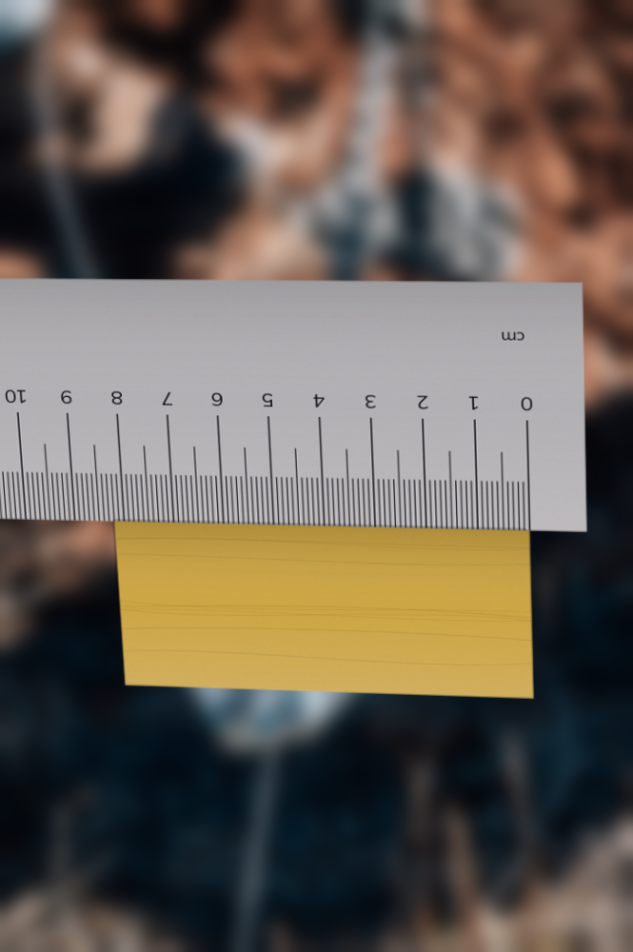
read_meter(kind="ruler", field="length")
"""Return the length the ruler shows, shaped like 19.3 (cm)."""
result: 8.2 (cm)
